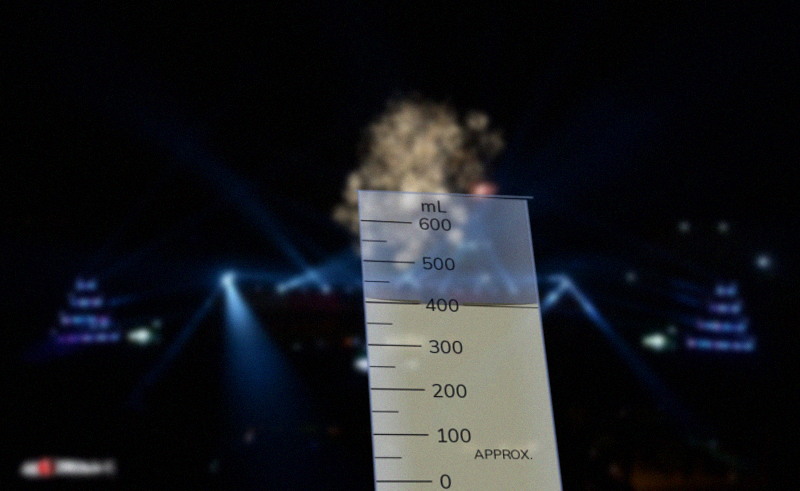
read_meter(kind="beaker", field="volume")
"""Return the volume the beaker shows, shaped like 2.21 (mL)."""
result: 400 (mL)
